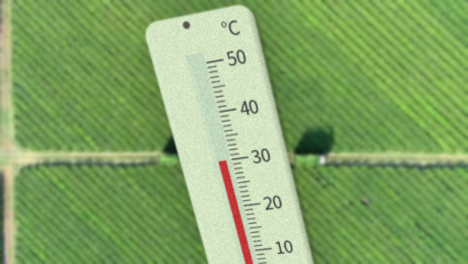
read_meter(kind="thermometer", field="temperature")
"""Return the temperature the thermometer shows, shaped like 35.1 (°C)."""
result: 30 (°C)
